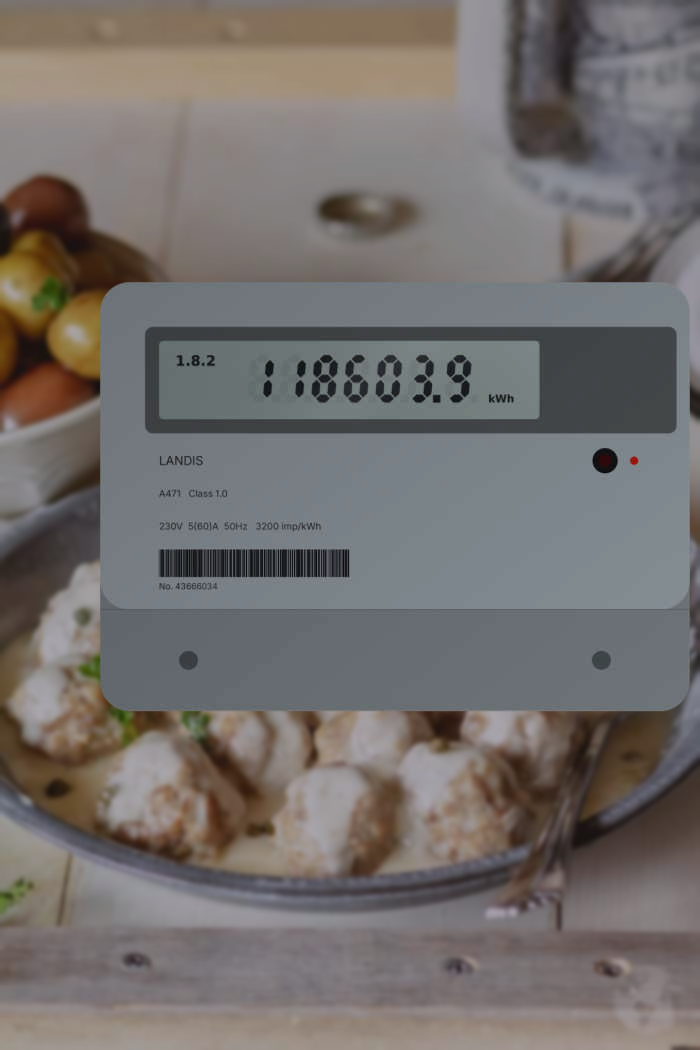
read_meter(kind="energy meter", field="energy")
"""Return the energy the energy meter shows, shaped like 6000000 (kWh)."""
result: 118603.9 (kWh)
